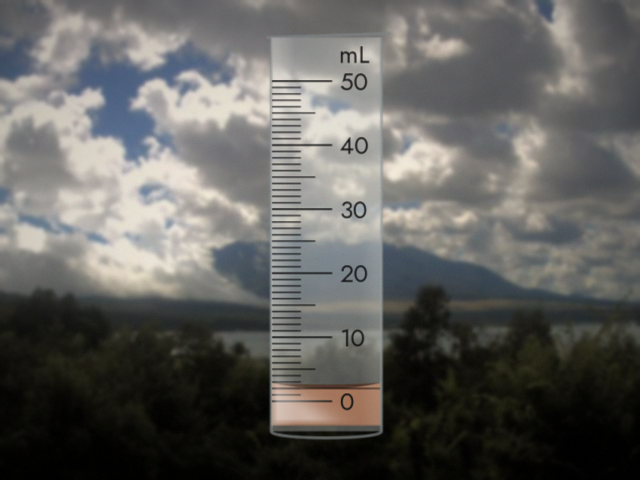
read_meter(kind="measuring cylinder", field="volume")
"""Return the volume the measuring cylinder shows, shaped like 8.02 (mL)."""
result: 2 (mL)
